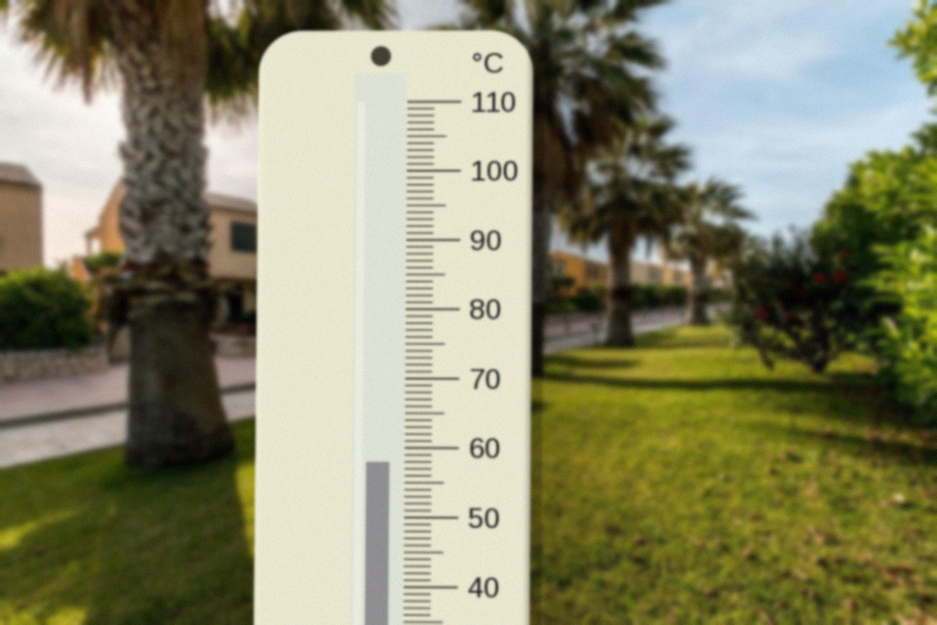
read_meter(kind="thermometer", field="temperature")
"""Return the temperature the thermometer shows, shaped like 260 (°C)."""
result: 58 (°C)
